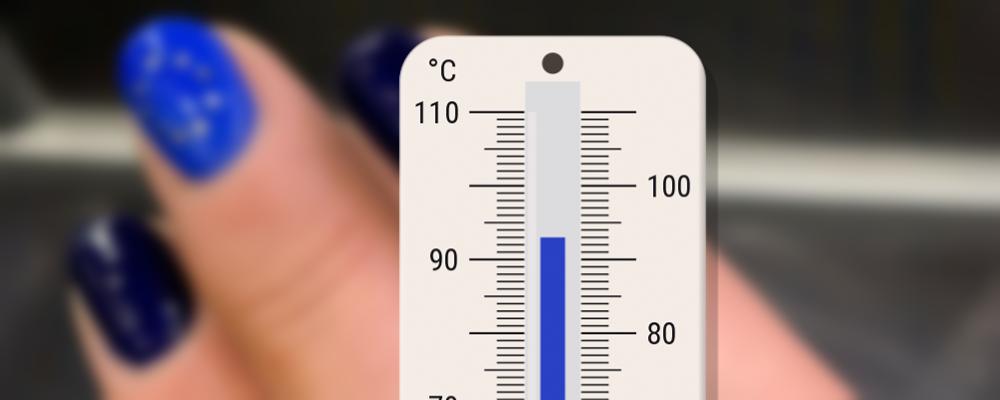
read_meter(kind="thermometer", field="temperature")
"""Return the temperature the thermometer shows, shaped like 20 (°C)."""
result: 93 (°C)
